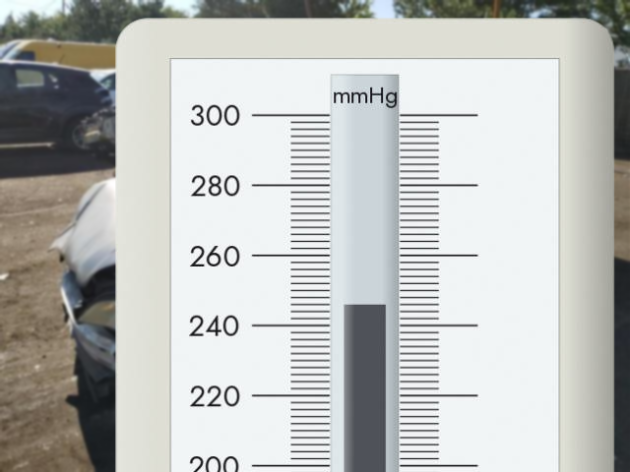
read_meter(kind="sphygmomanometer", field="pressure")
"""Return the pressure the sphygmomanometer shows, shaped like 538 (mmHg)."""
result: 246 (mmHg)
